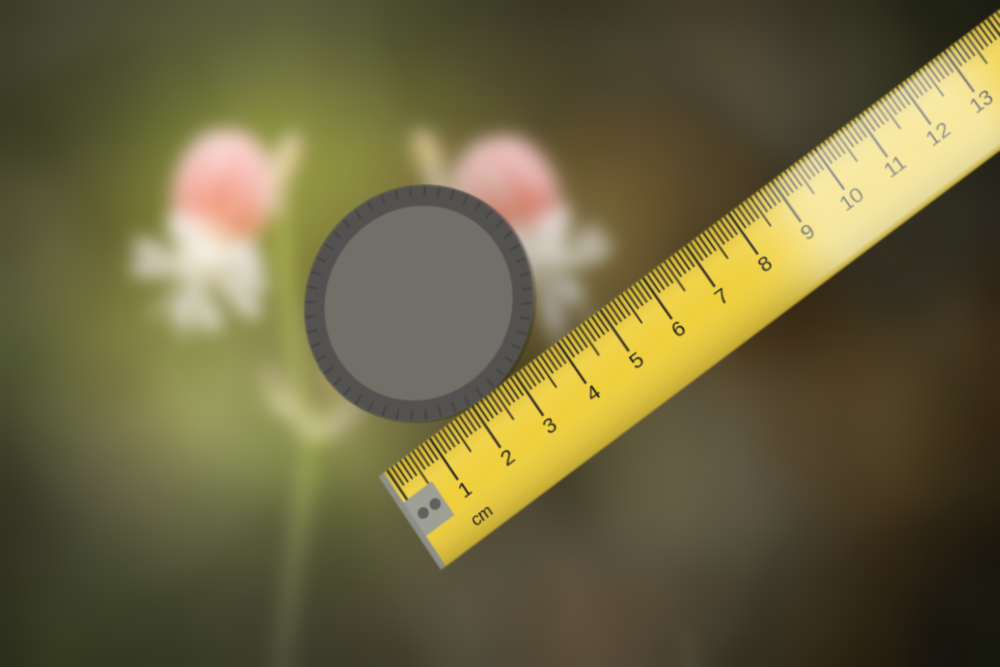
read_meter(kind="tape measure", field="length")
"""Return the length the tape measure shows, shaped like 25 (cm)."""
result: 4.5 (cm)
